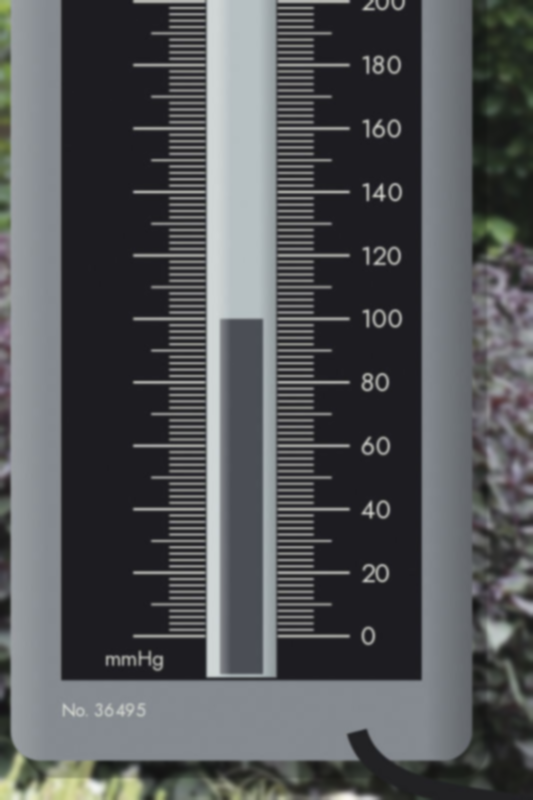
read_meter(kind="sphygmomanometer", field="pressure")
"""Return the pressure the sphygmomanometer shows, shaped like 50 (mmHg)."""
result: 100 (mmHg)
